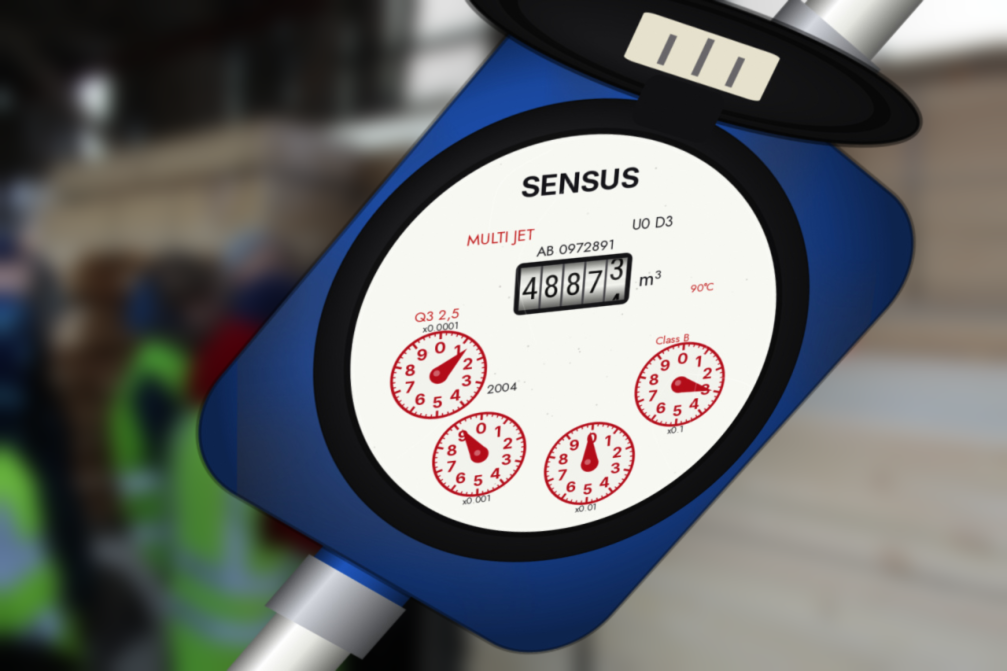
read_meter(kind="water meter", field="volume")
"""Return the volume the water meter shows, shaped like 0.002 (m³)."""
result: 48873.2991 (m³)
